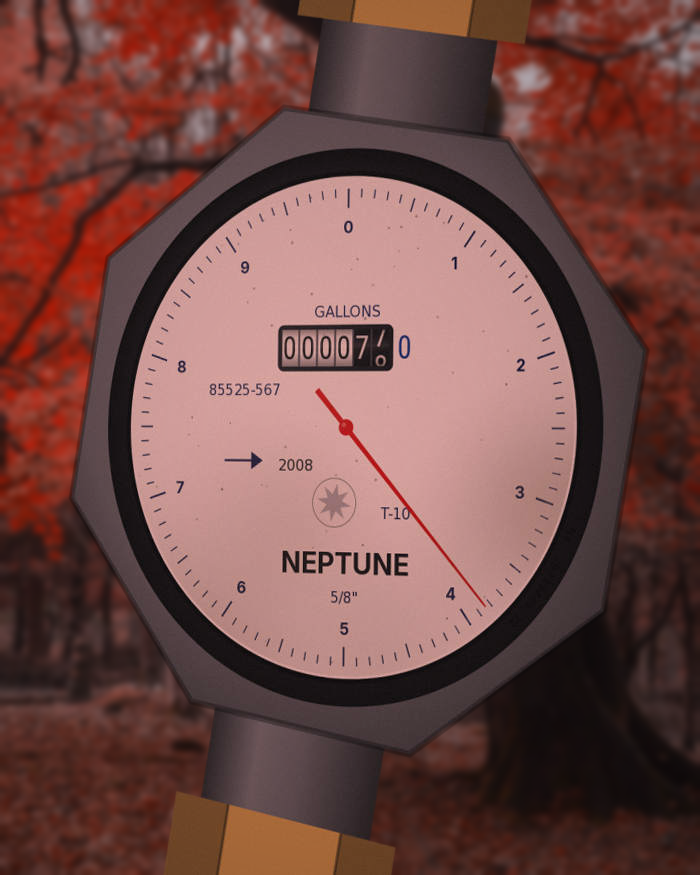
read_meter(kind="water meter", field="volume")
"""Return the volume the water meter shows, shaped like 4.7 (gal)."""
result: 773.8 (gal)
